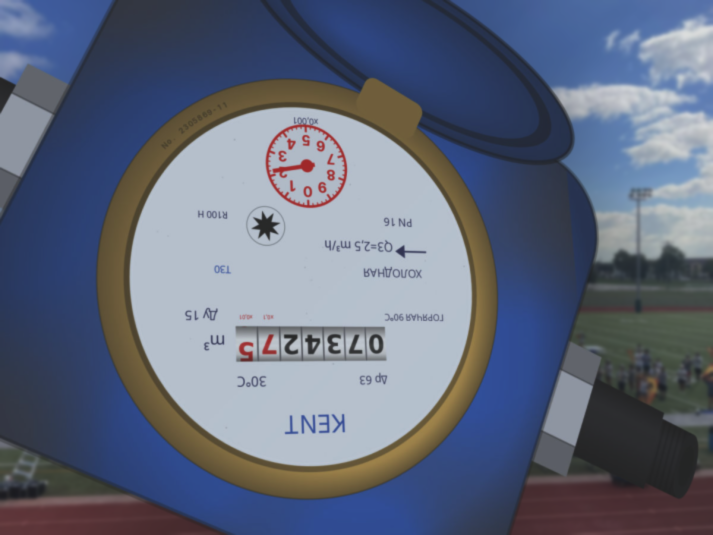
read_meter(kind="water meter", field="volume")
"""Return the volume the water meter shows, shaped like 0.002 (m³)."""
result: 7342.752 (m³)
